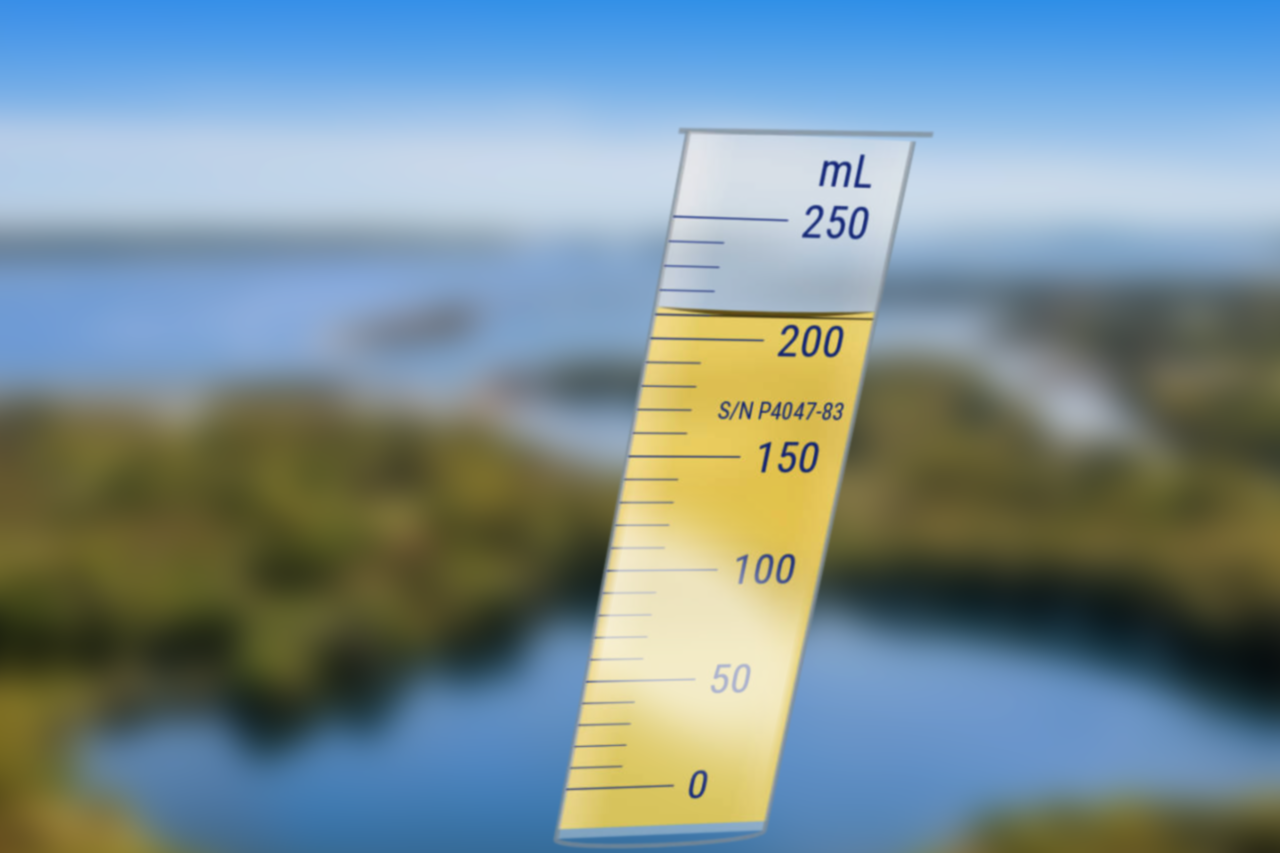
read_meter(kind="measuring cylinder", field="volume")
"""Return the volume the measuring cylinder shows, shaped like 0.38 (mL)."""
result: 210 (mL)
